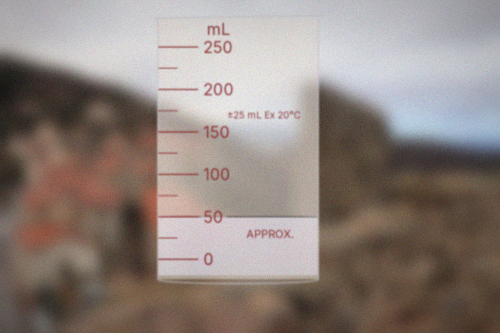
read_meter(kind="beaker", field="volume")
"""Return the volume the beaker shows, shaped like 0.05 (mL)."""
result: 50 (mL)
